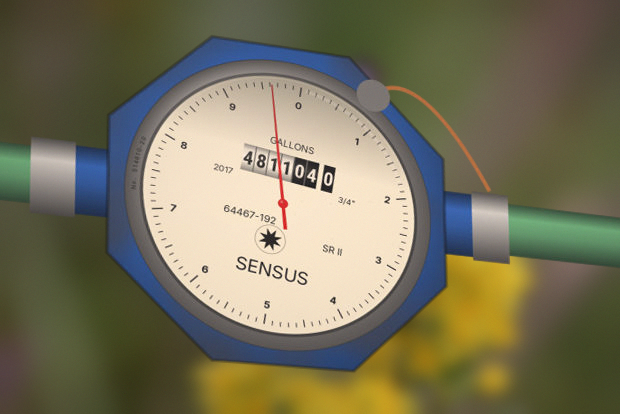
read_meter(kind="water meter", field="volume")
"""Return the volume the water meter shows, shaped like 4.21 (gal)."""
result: 4811039.6 (gal)
